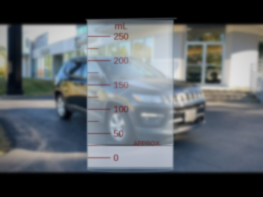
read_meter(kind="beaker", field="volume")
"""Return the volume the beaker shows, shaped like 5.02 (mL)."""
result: 25 (mL)
